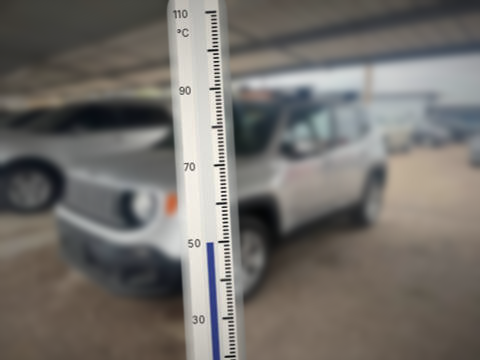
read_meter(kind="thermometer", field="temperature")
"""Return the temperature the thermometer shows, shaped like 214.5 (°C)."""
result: 50 (°C)
